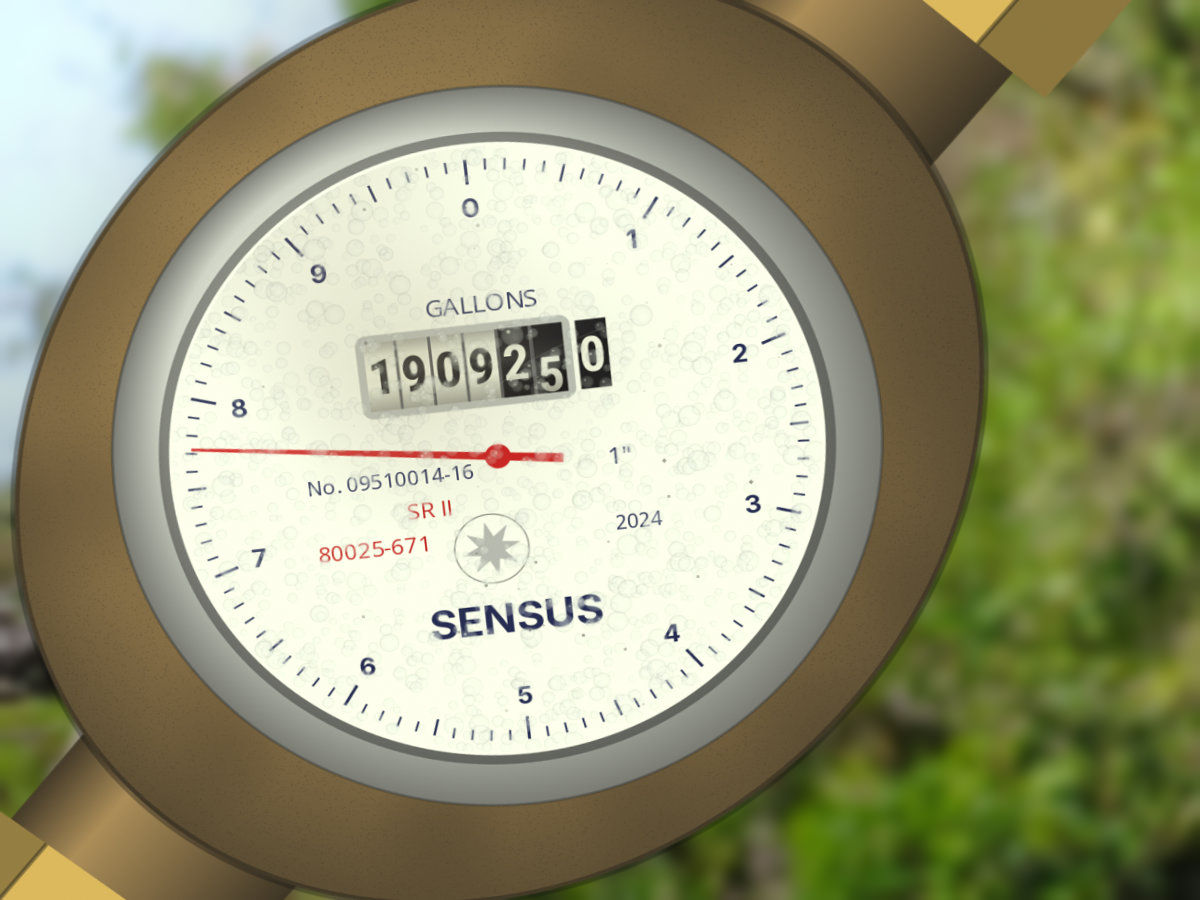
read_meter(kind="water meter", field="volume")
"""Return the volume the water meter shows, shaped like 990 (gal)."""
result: 1909247.7 (gal)
